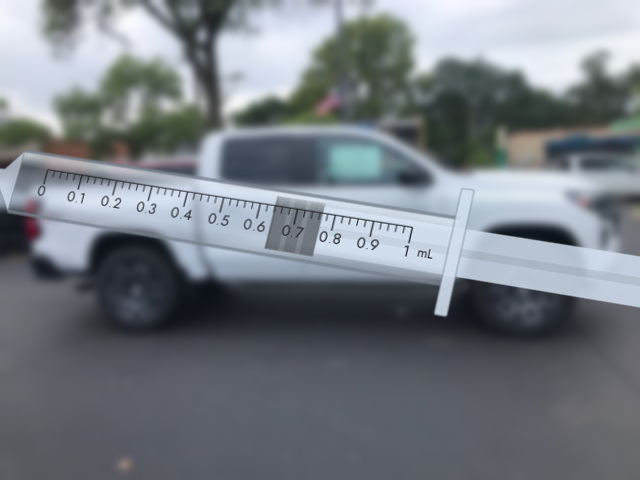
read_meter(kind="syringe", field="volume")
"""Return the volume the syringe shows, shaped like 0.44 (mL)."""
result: 0.64 (mL)
